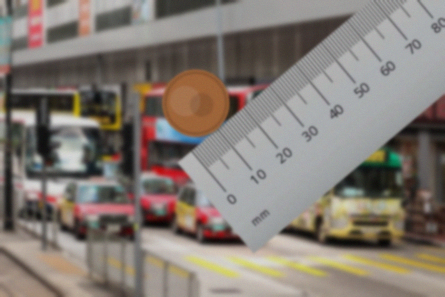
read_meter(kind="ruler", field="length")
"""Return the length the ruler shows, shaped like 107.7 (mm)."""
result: 20 (mm)
